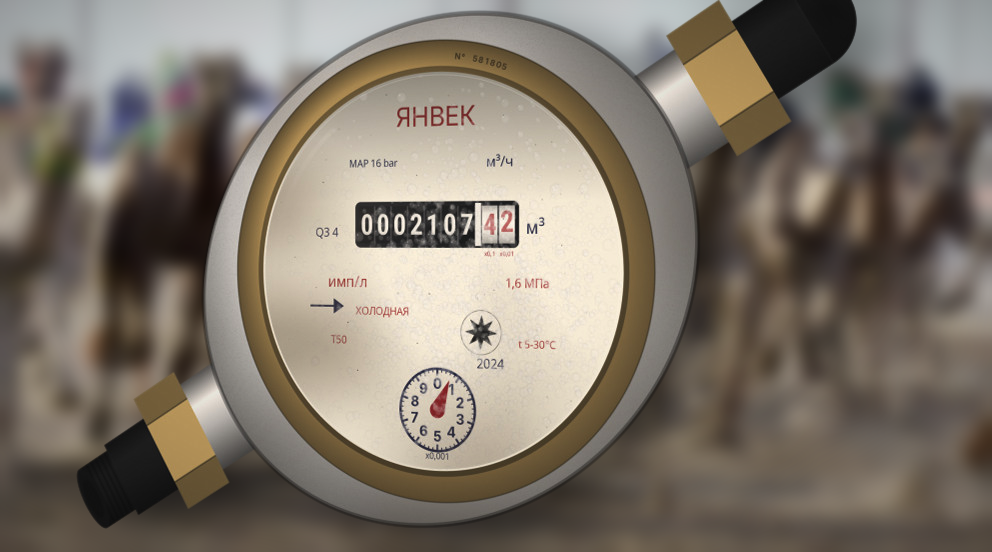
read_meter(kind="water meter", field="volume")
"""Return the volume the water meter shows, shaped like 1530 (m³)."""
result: 2107.420 (m³)
